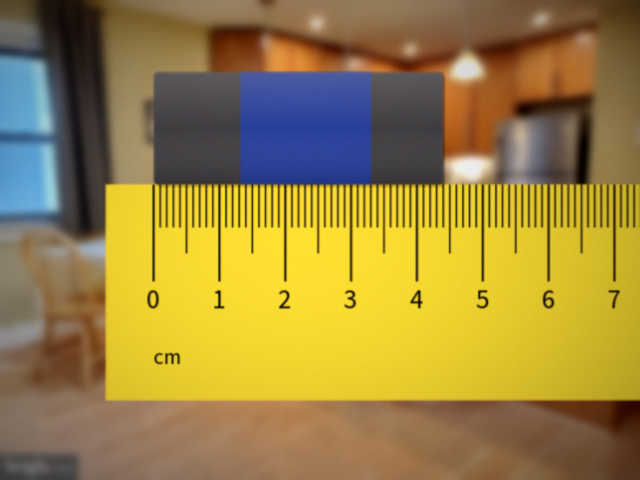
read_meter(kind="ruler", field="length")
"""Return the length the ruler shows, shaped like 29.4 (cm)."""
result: 4.4 (cm)
